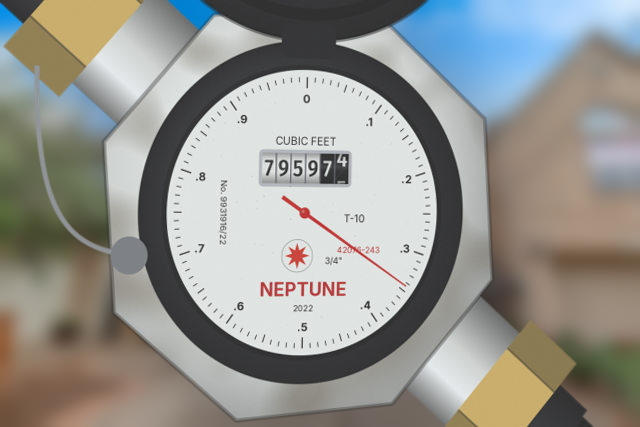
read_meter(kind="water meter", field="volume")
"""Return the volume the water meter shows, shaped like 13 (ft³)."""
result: 795974.34 (ft³)
